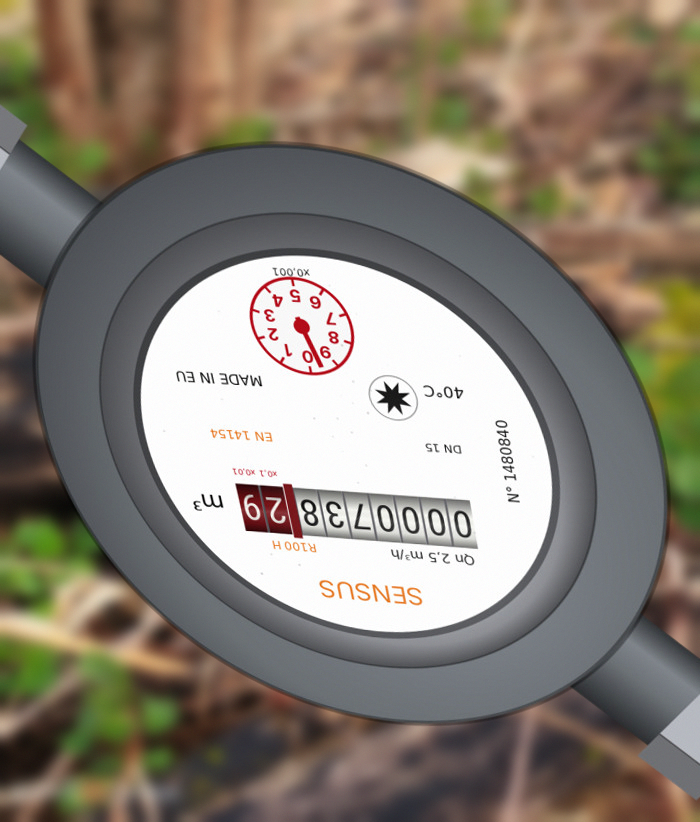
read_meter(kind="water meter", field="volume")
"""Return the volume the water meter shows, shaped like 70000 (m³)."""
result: 738.289 (m³)
